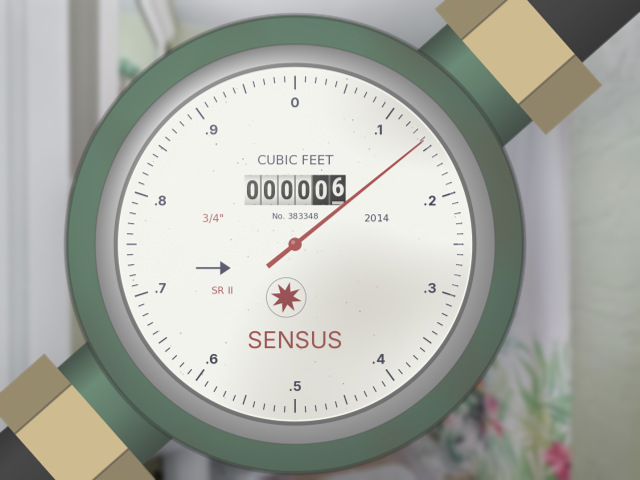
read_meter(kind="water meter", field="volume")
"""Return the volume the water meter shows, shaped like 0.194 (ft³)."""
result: 6.14 (ft³)
